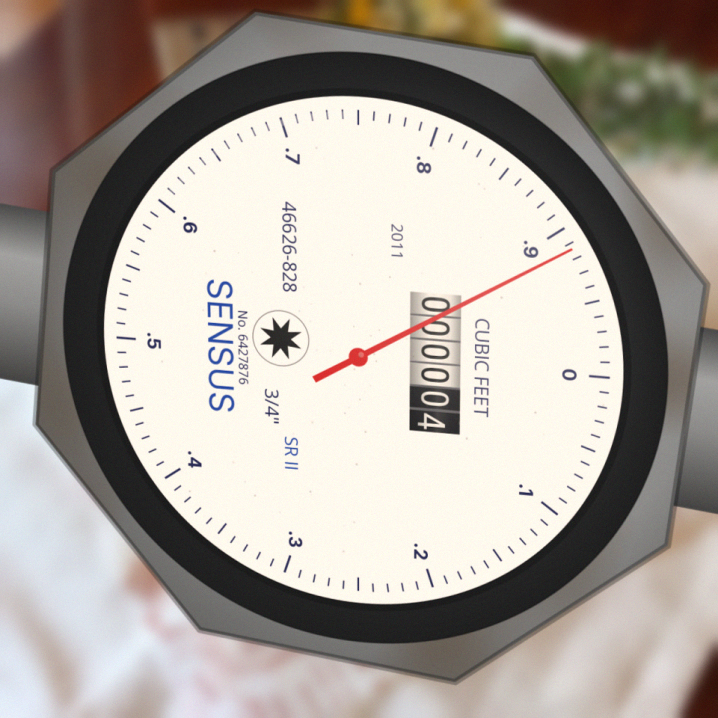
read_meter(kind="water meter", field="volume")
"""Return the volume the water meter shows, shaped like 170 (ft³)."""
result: 3.91 (ft³)
